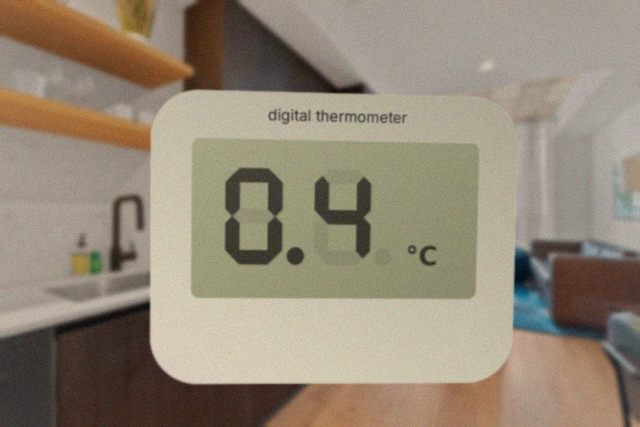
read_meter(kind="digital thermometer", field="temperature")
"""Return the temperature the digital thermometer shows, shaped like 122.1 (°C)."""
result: 0.4 (°C)
